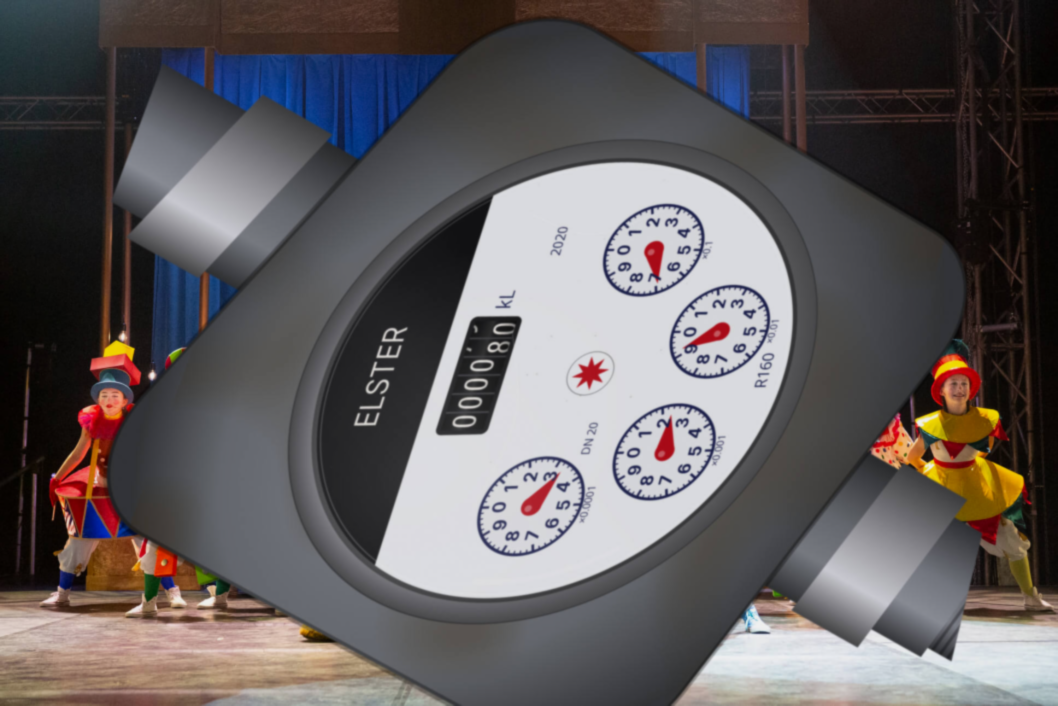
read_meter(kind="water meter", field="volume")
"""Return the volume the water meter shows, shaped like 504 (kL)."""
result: 79.6923 (kL)
